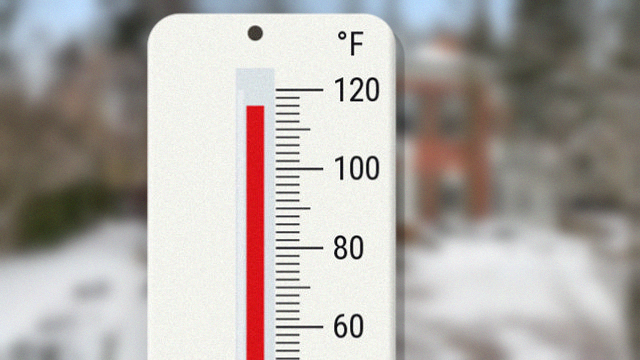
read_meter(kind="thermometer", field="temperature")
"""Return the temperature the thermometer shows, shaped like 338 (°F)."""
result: 116 (°F)
